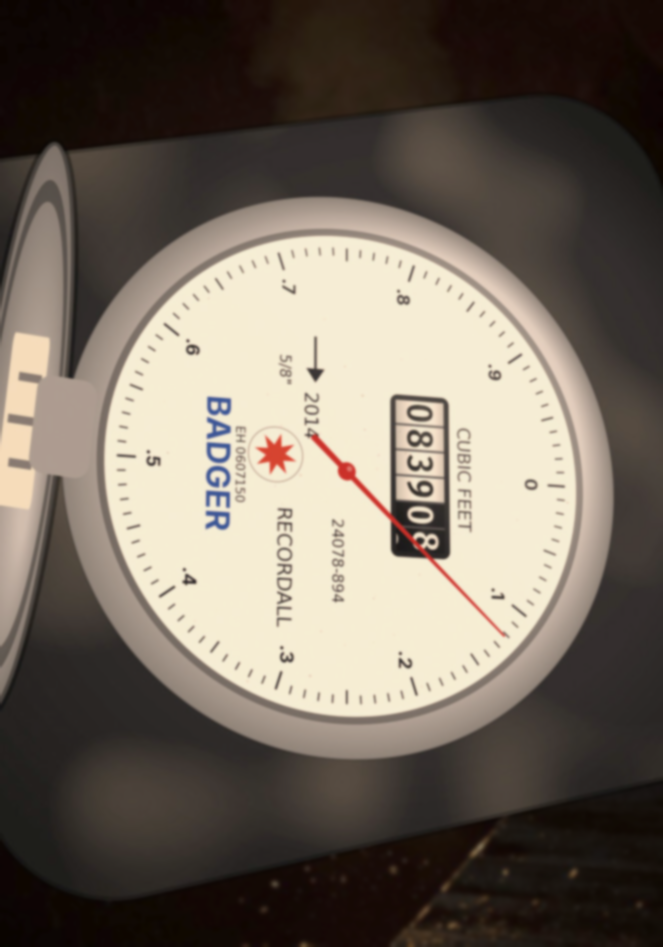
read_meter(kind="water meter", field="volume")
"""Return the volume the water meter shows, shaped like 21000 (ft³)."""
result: 83908.12 (ft³)
